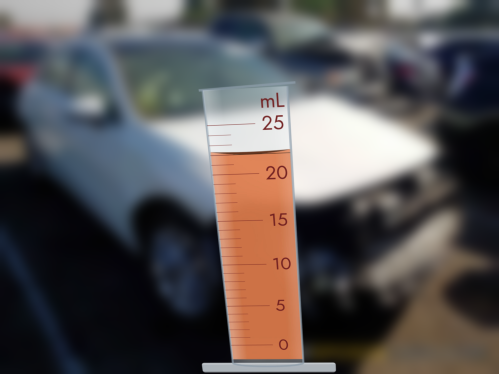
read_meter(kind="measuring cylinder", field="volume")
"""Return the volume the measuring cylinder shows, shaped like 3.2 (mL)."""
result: 22 (mL)
